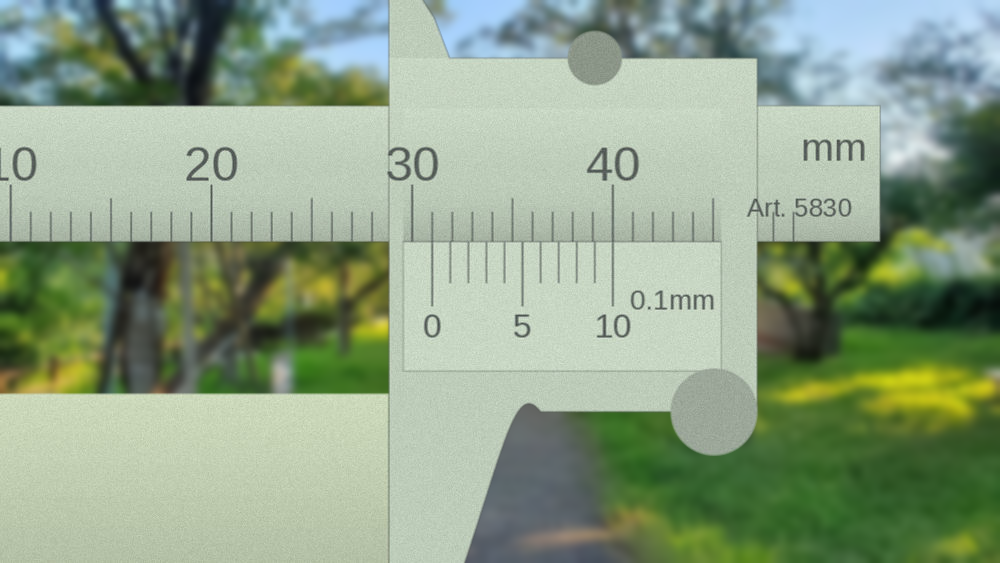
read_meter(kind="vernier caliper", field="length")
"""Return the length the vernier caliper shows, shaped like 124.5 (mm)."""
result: 31.0 (mm)
